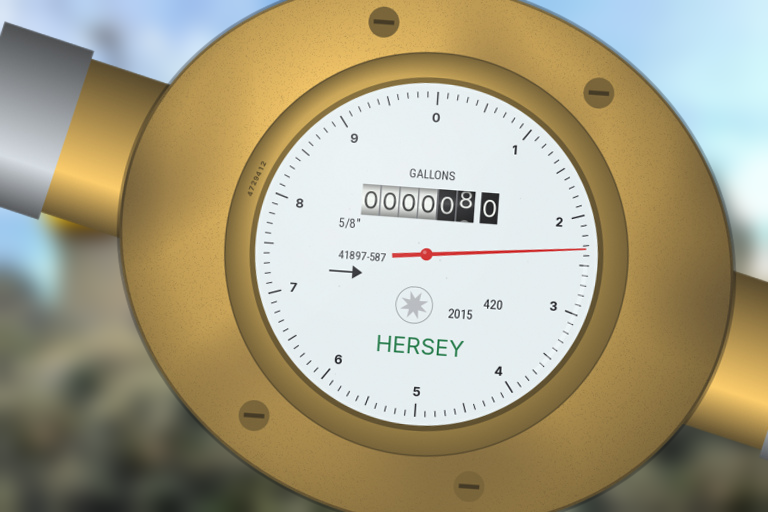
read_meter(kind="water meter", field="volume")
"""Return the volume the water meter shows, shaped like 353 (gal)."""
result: 82.3 (gal)
